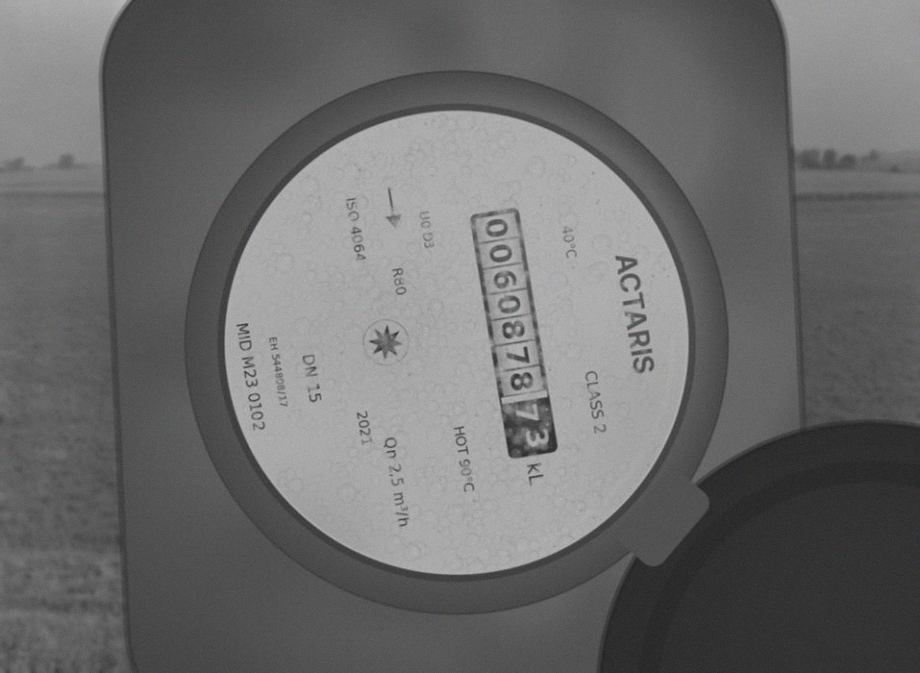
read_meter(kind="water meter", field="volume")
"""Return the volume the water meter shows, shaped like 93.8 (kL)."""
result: 60878.73 (kL)
